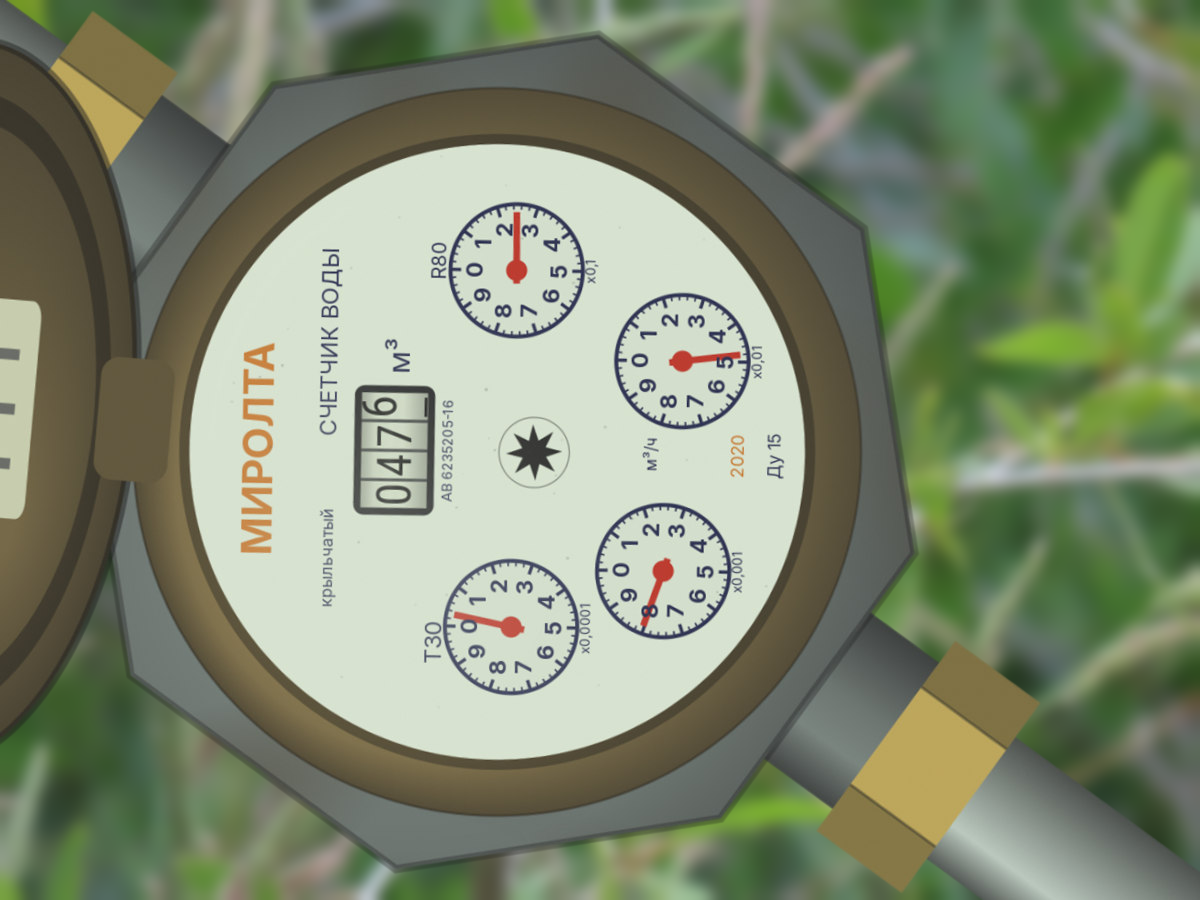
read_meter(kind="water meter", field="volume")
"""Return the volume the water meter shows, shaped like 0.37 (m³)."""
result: 476.2480 (m³)
